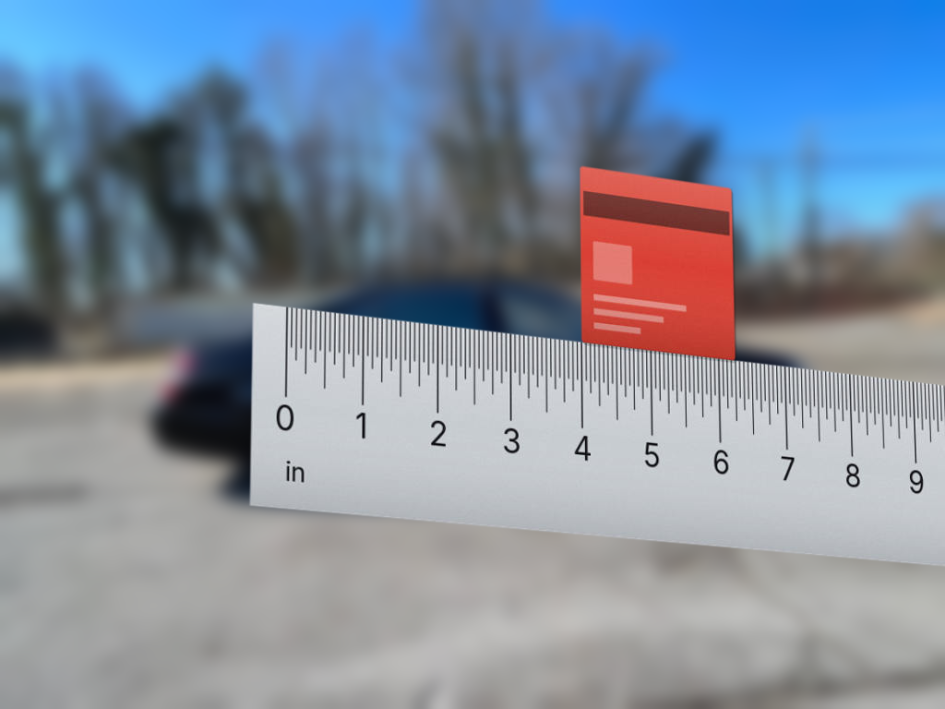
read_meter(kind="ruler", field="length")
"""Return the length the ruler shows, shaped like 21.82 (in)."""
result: 2.25 (in)
